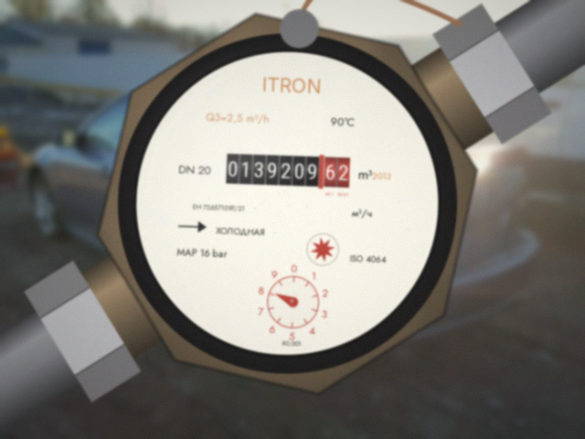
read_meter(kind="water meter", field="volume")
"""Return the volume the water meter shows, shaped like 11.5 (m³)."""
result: 139209.628 (m³)
